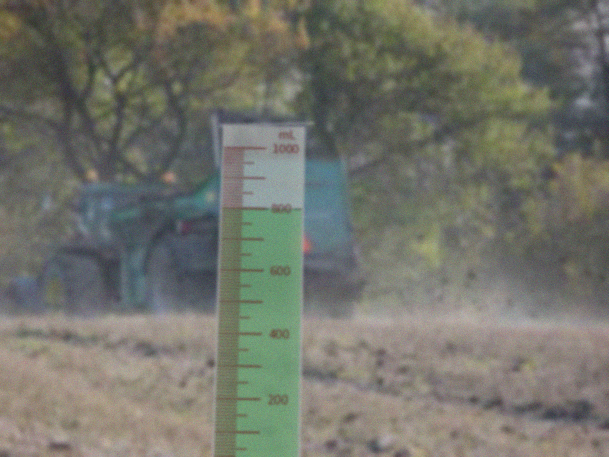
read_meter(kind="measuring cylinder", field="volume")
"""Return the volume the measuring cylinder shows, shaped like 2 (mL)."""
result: 800 (mL)
